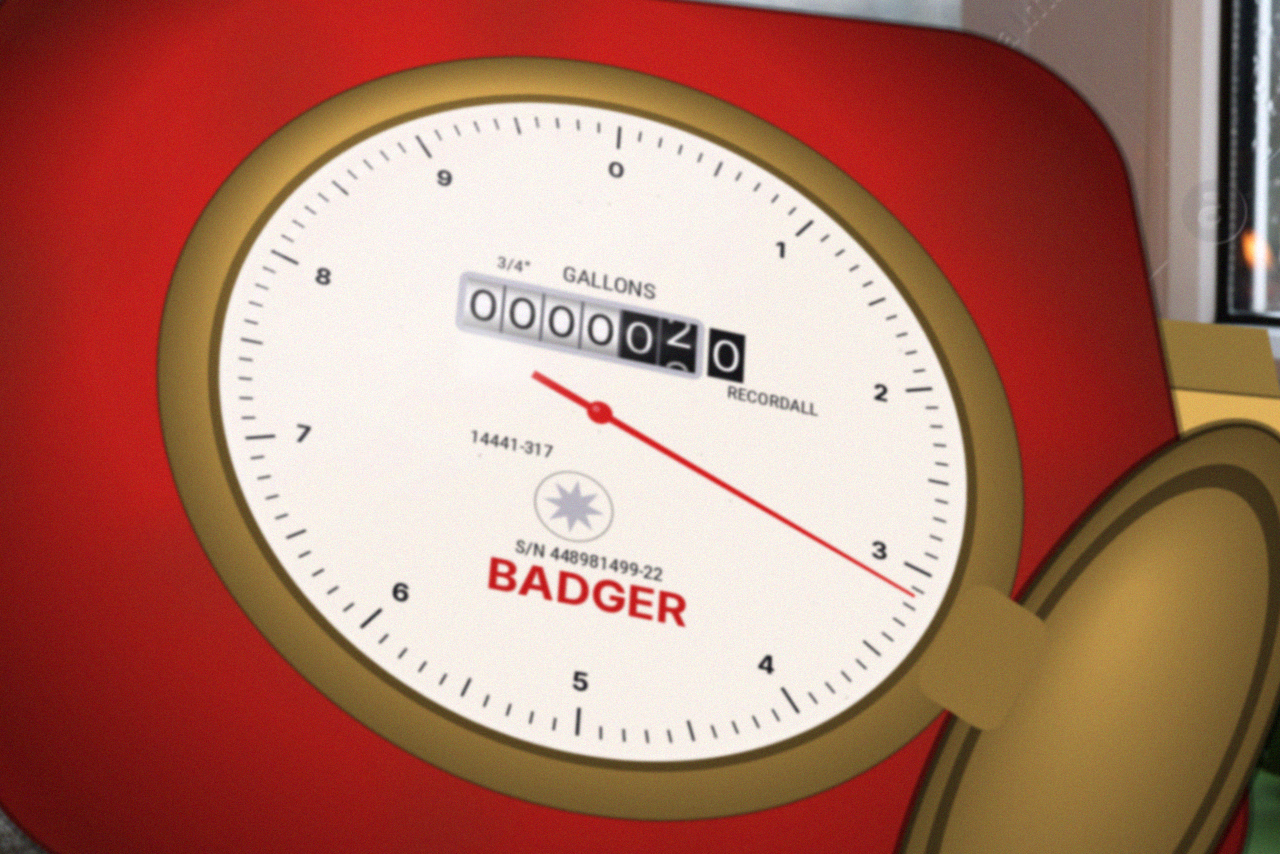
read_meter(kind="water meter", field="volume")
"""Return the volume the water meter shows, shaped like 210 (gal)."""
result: 23.1 (gal)
